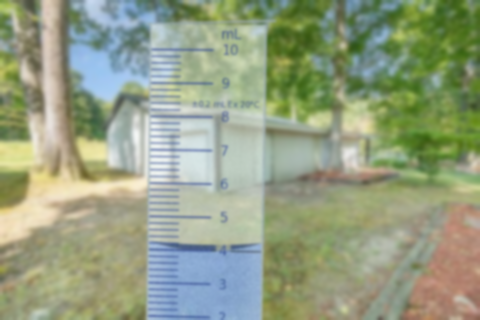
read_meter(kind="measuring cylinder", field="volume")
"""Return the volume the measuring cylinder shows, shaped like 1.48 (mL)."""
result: 4 (mL)
